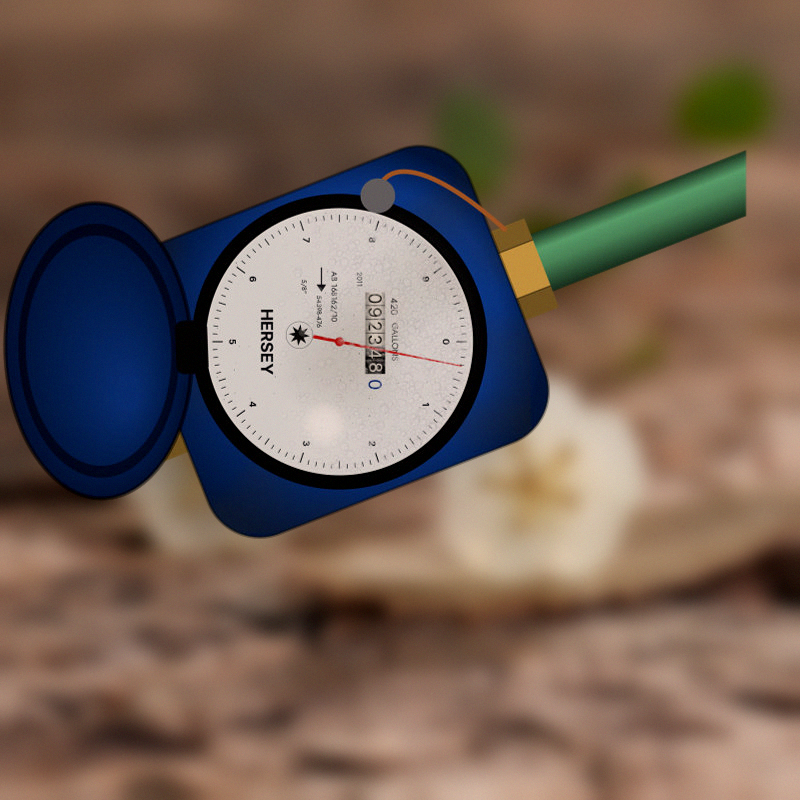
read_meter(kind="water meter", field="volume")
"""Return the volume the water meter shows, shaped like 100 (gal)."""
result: 923480.3 (gal)
